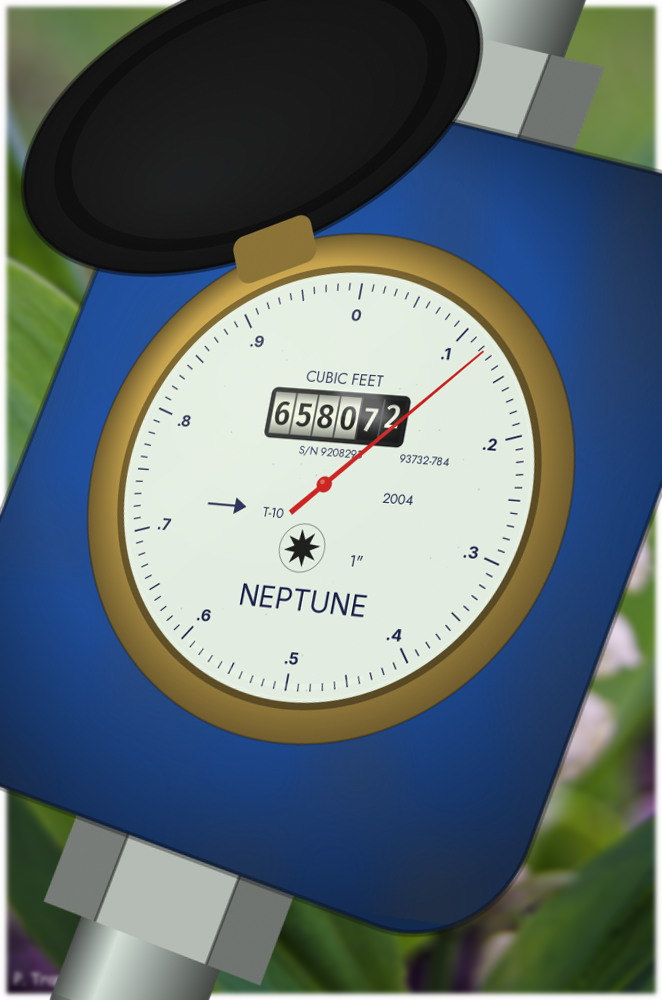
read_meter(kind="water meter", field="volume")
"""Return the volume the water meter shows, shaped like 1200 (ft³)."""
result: 658072.12 (ft³)
